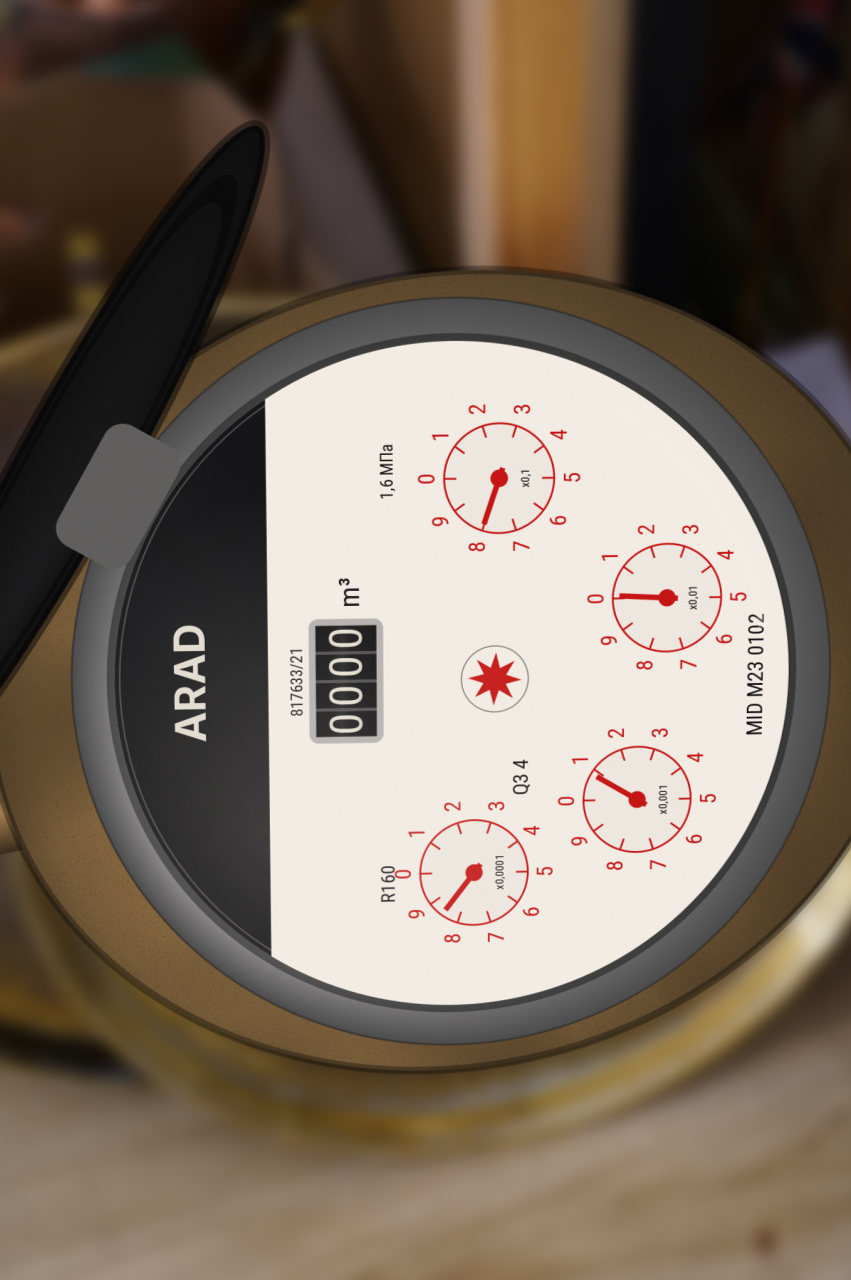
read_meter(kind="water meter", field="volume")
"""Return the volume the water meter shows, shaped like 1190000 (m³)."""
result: 0.8008 (m³)
